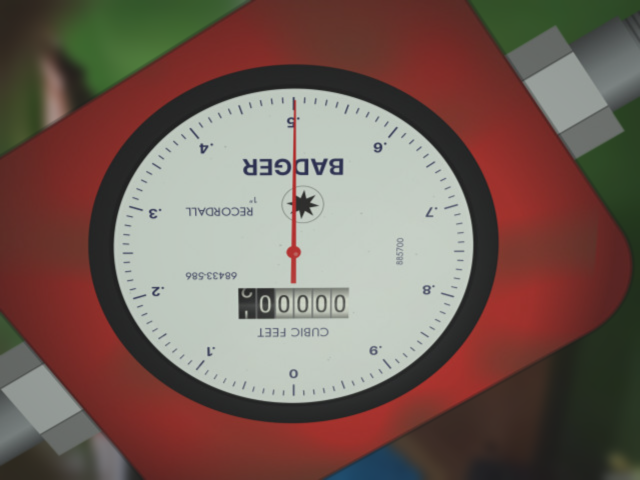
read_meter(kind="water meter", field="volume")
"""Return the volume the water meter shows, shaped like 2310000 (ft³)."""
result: 1.50 (ft³)
